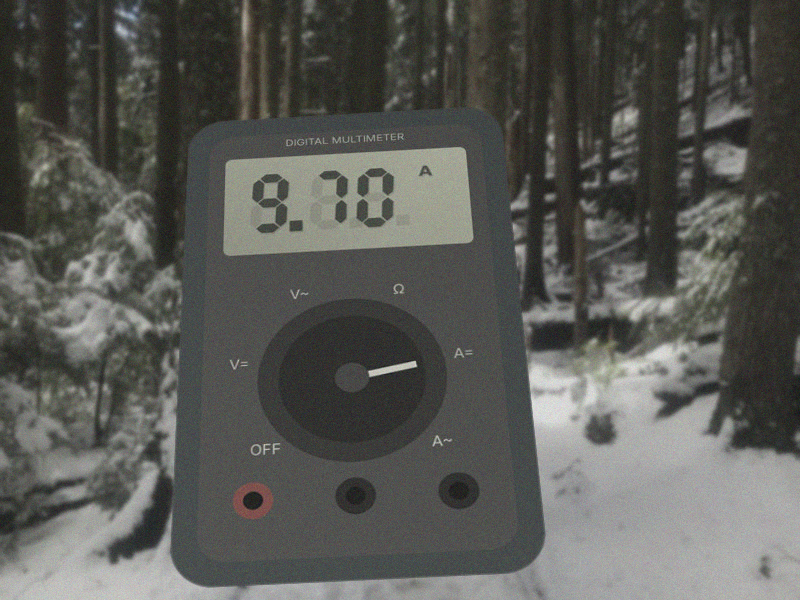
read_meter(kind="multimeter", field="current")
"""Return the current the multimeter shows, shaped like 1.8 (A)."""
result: 9.70 (A)
